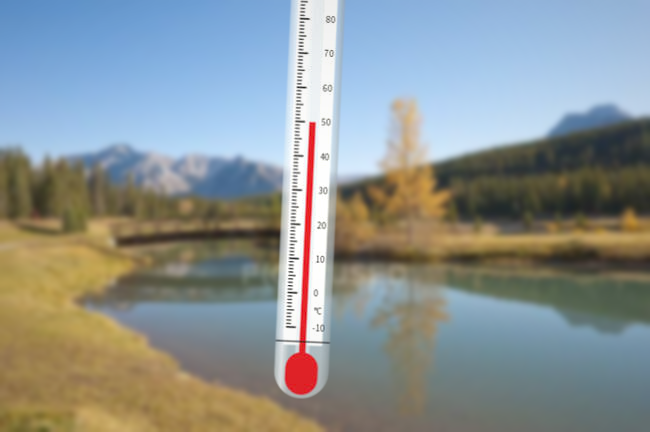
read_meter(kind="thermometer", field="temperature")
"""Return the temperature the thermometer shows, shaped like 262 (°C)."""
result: 50 (°C)
